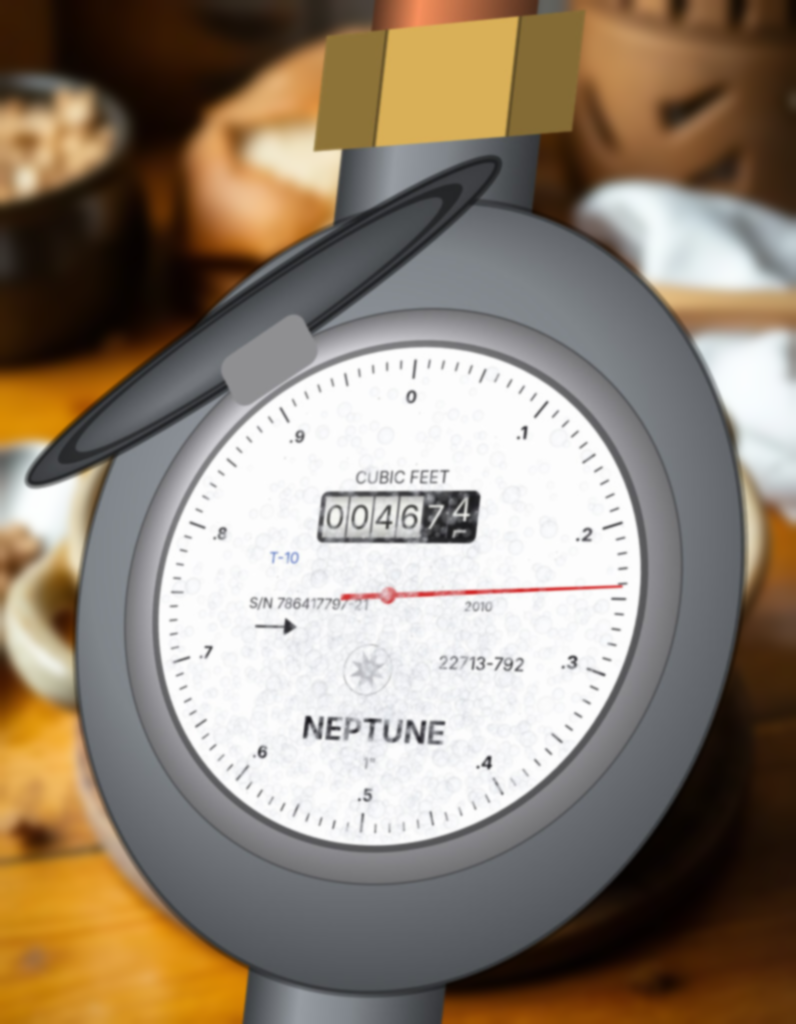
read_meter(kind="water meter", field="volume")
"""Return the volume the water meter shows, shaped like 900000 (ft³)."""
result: 4674.24 (ft³)
